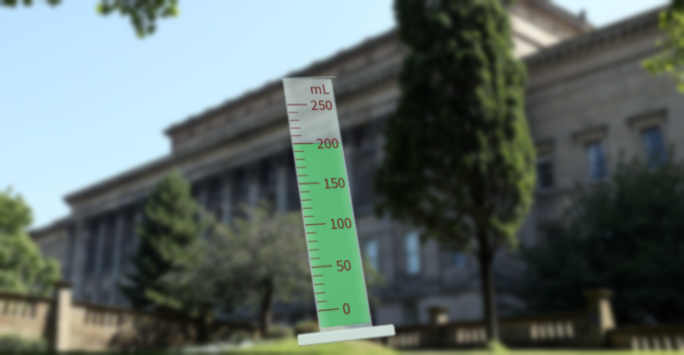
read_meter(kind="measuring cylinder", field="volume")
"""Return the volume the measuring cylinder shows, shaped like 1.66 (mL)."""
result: 200 (mL)
